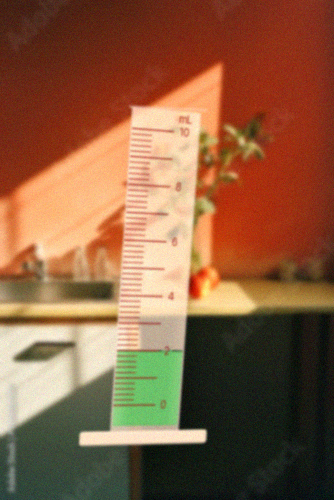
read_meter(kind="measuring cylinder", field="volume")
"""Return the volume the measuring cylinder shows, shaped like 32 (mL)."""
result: 2 (mL)
